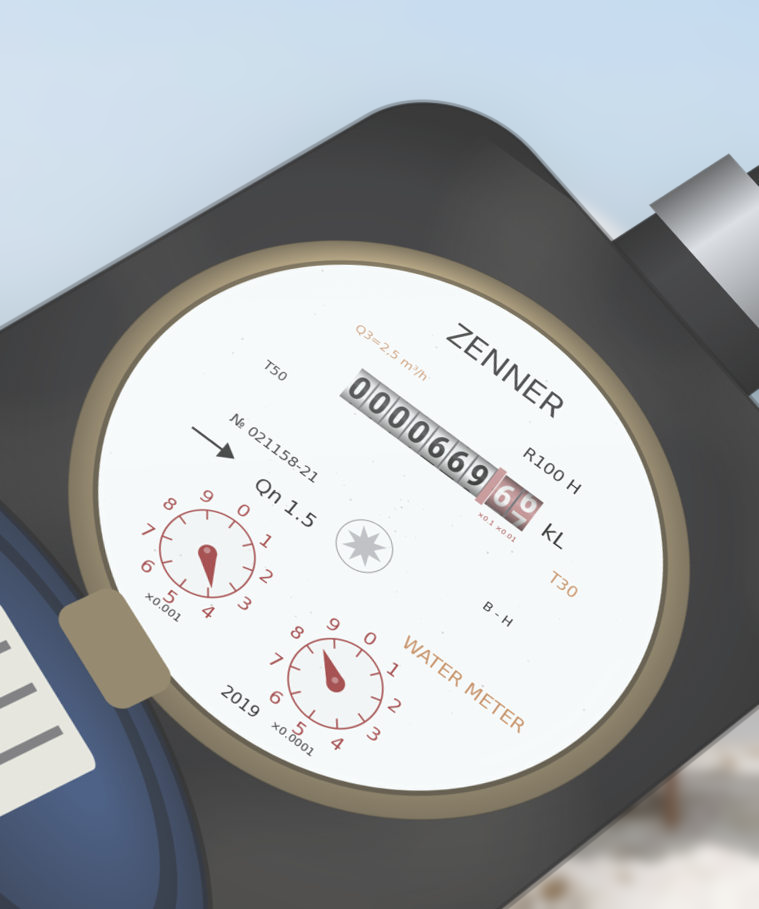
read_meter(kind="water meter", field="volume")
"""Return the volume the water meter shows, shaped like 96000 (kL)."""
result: 669.6638 (kL)
